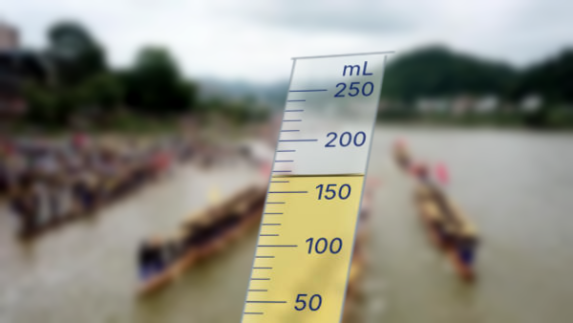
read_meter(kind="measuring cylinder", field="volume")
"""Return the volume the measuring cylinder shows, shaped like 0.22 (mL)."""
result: 165 (mL)
